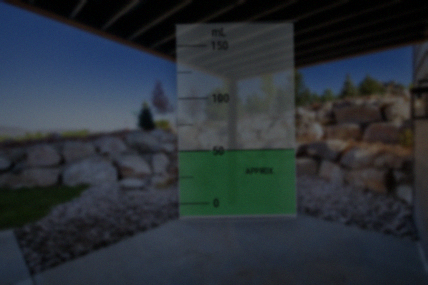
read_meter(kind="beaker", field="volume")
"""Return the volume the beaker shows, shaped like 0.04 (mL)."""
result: 50 (mL)
